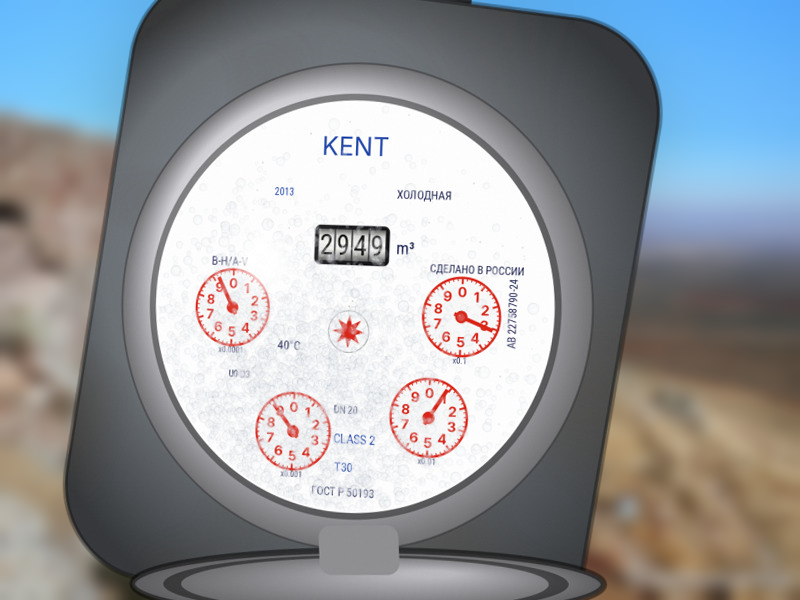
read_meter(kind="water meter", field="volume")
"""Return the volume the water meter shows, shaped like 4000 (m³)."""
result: 2949.3089 (m³)
